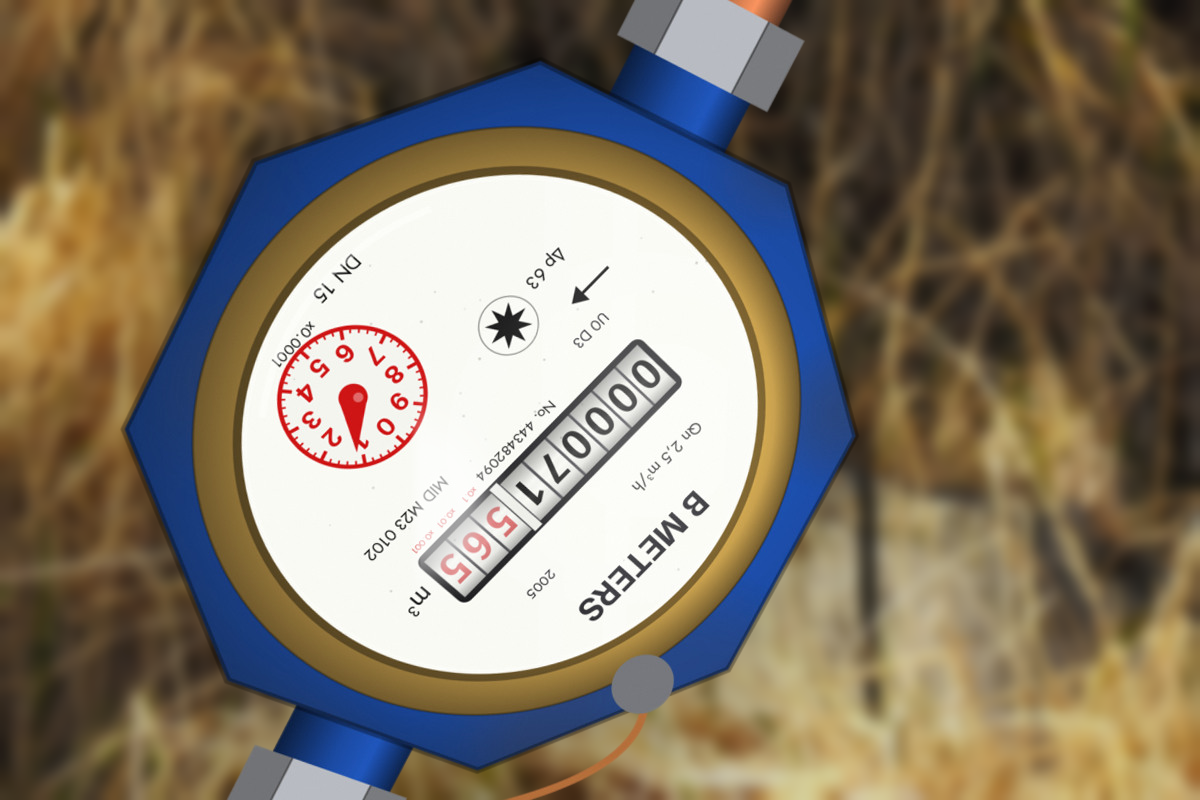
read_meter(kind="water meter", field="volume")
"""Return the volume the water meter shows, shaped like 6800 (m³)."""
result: 71.5651 (m³)
